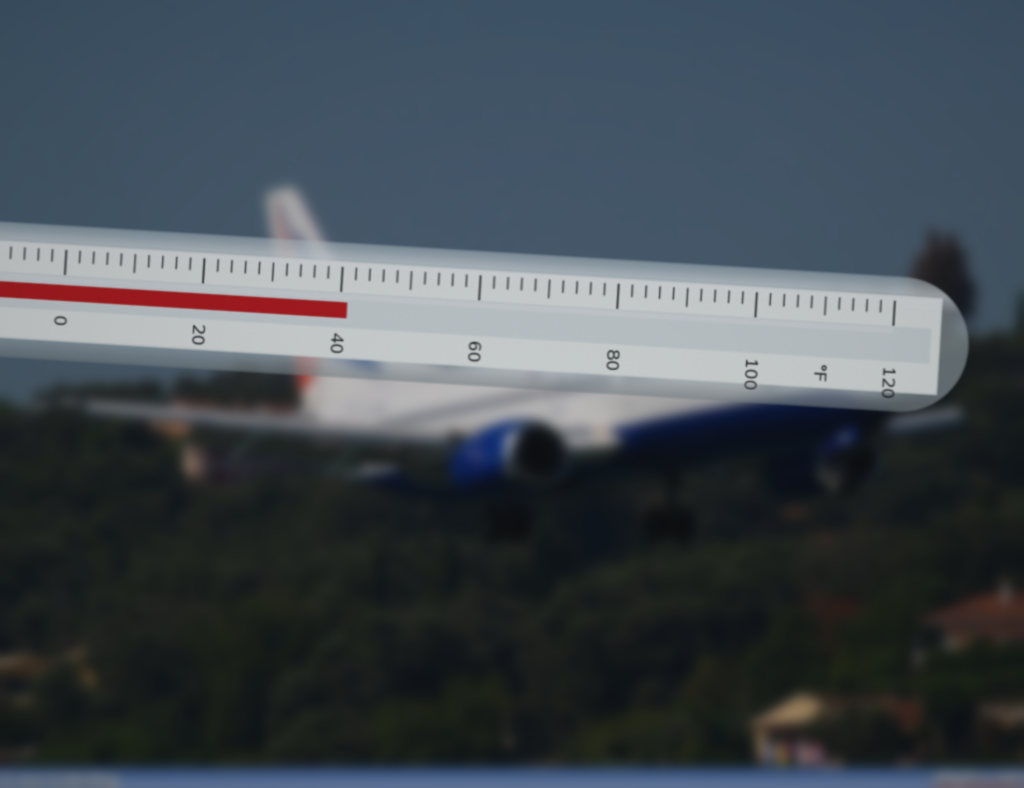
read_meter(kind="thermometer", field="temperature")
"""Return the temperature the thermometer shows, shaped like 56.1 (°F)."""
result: 41 (°F)
